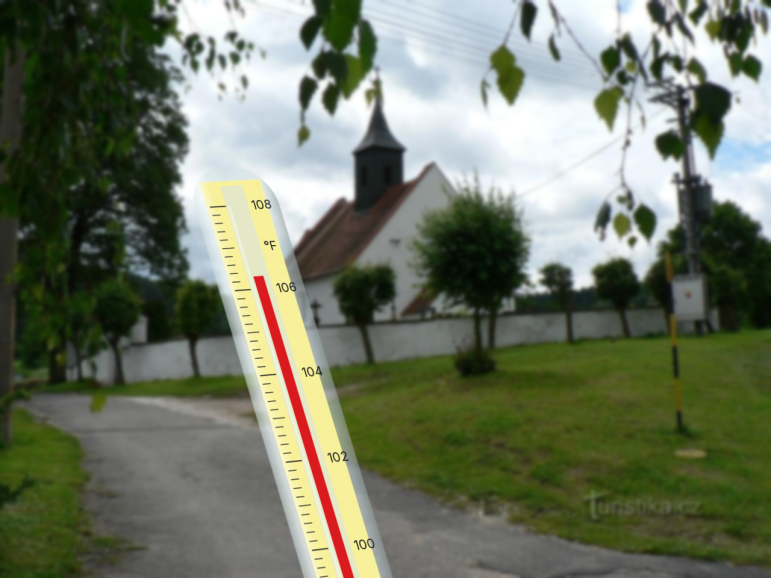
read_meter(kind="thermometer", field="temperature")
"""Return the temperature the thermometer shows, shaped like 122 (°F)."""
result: 106.3 (°F)
